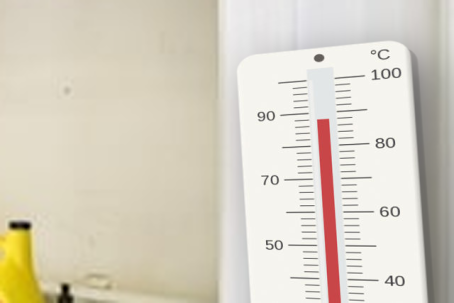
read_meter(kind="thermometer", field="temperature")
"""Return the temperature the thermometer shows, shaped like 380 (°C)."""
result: 88 (°C)
